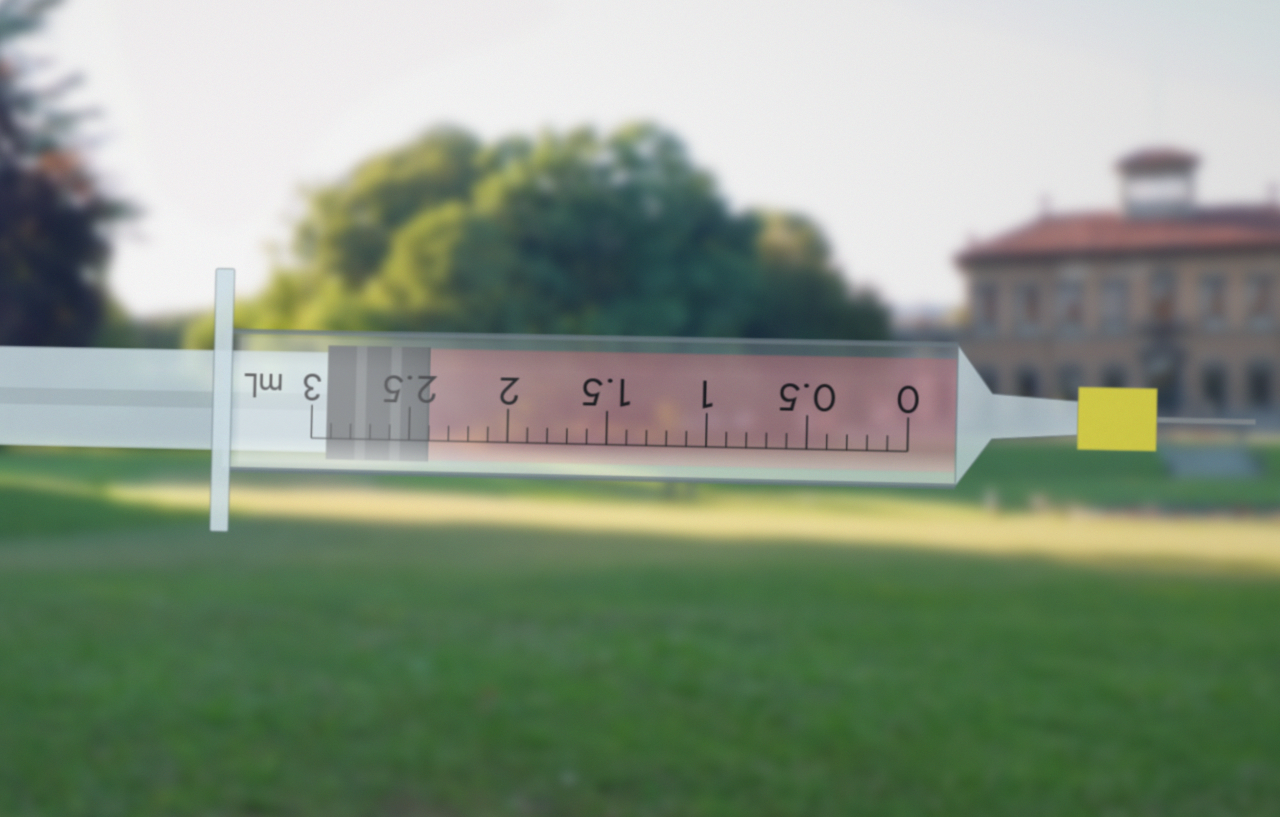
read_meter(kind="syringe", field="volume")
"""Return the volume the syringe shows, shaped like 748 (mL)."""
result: 2.4 (mL)
